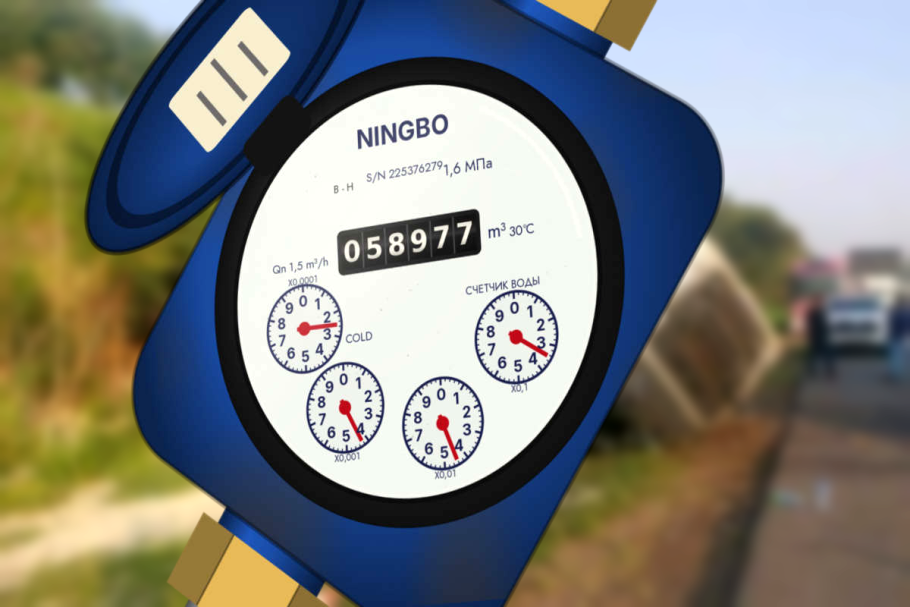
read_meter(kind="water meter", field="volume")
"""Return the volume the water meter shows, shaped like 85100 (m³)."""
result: 58977.3442 (m³)
